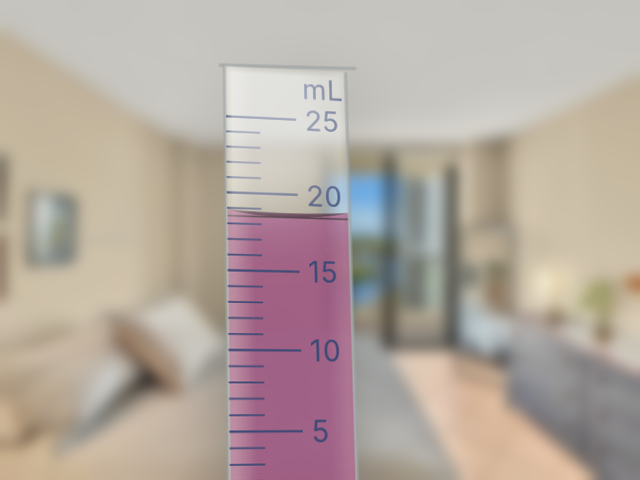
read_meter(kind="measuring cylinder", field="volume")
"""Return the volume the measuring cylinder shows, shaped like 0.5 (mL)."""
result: 18.5 (mL)
